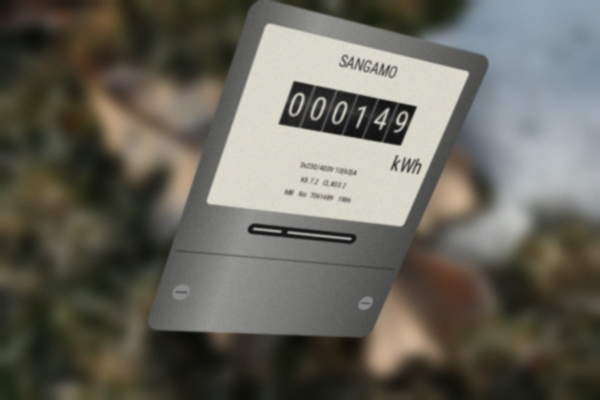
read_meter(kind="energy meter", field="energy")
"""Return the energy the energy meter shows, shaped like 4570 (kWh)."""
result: 149 (kWh)
